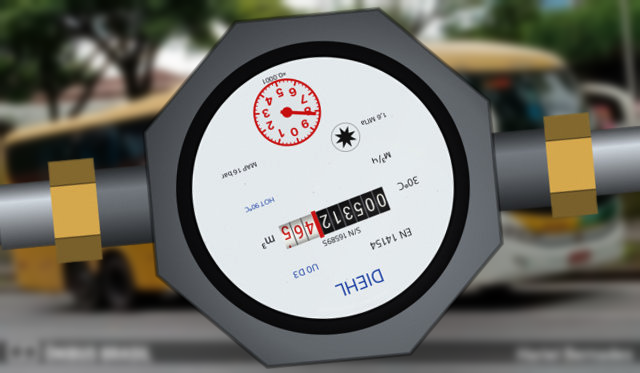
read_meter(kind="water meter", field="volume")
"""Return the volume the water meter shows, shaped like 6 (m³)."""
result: 5312.4648 (m³)
